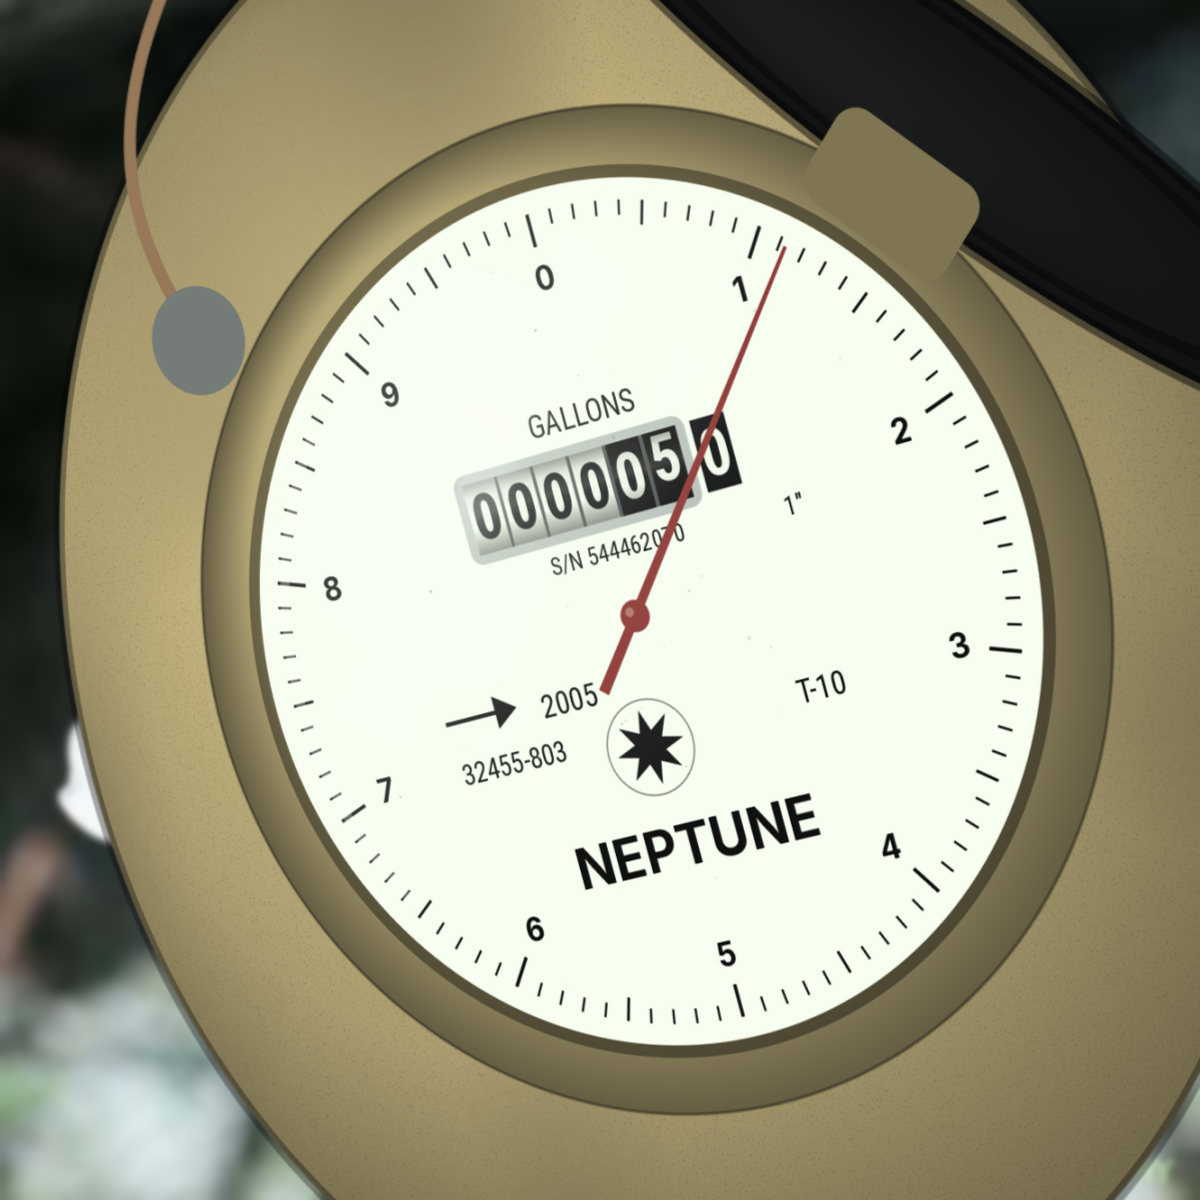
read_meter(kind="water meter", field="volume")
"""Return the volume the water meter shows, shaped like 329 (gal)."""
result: 51.1 (gal)
